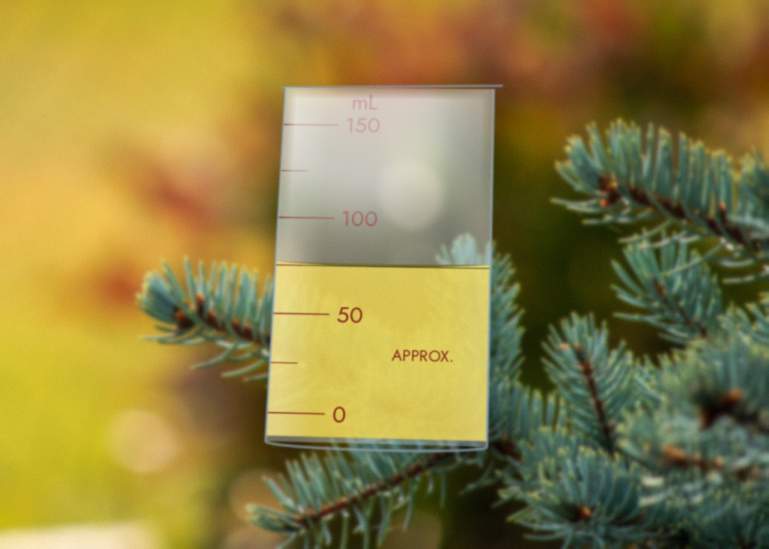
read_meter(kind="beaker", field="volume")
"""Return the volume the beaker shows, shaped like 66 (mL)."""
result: 75 (mL)
